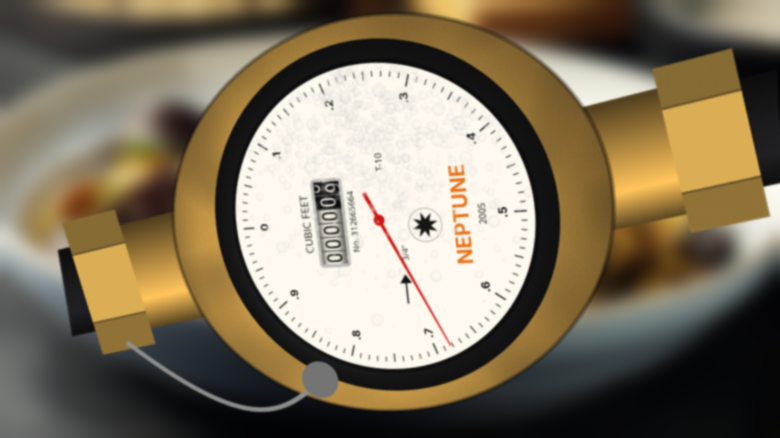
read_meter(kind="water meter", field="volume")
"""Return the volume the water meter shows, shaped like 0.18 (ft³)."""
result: 8.68 (ft³)
